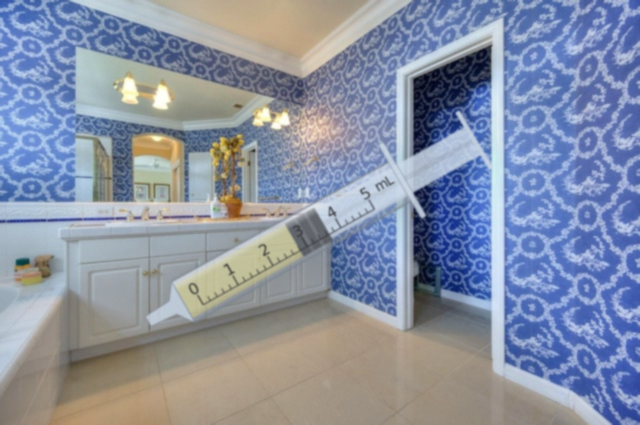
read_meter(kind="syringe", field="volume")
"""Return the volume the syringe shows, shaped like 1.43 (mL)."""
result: 2.8 (mL)
